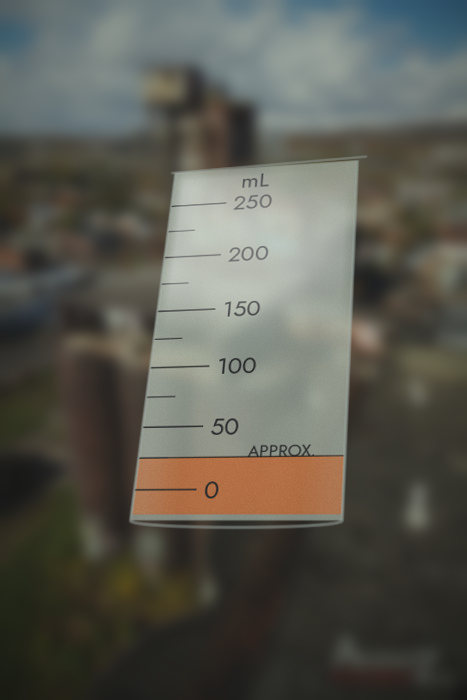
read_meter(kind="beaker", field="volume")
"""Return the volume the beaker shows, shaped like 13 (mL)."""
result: 25 (mL)
